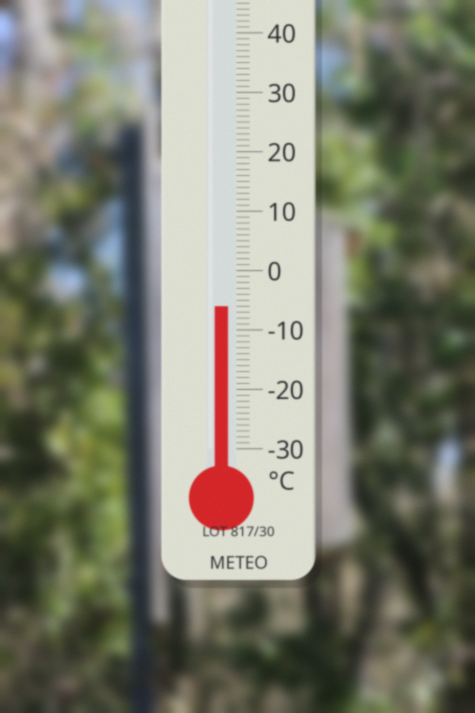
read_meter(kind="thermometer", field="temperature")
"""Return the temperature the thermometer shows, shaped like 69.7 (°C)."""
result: -6 (°C)
